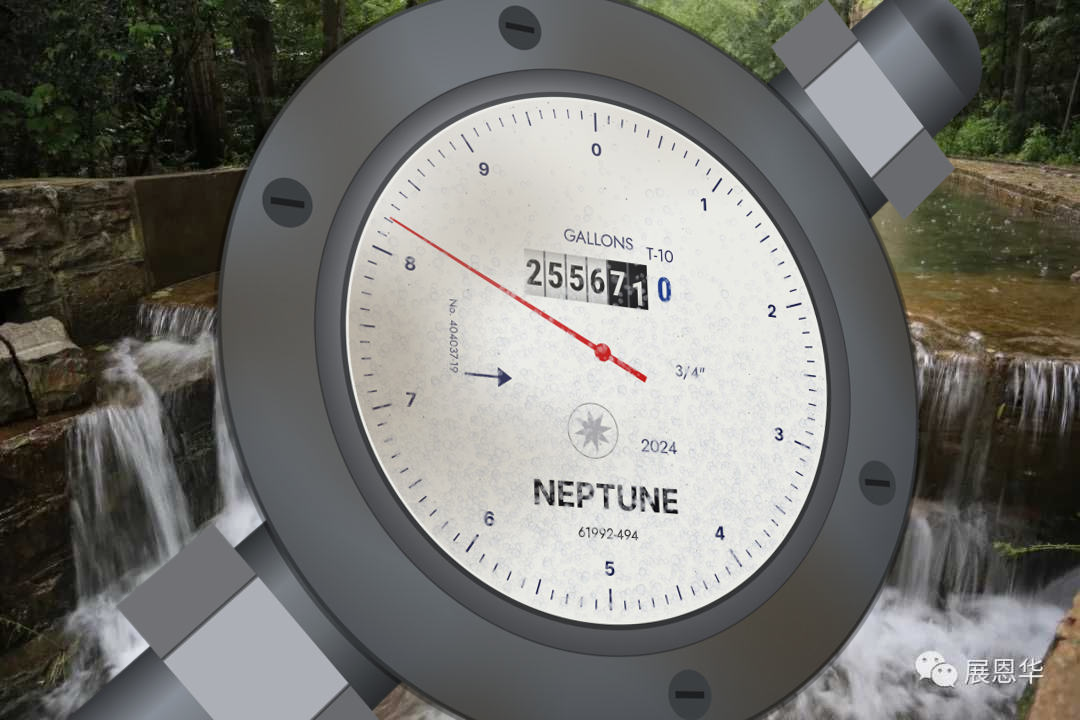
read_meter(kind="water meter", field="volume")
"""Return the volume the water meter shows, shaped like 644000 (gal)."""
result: 2556708.2 (gal)
